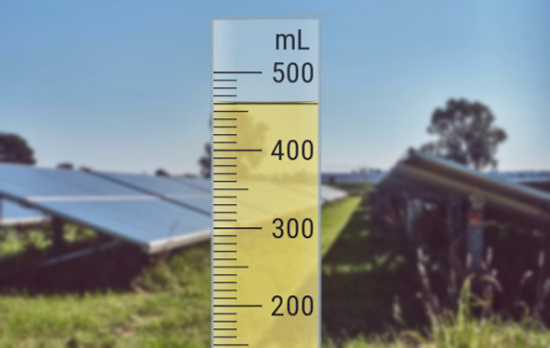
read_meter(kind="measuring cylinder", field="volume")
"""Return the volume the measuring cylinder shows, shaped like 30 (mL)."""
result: 460 (mL)
